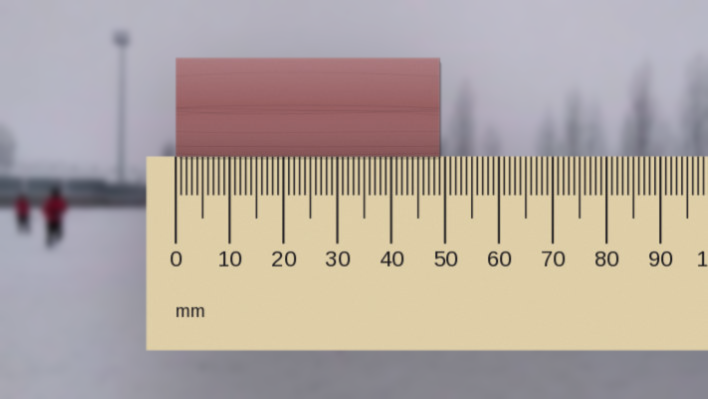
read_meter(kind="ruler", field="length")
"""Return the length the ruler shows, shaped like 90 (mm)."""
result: 49 (mm)
